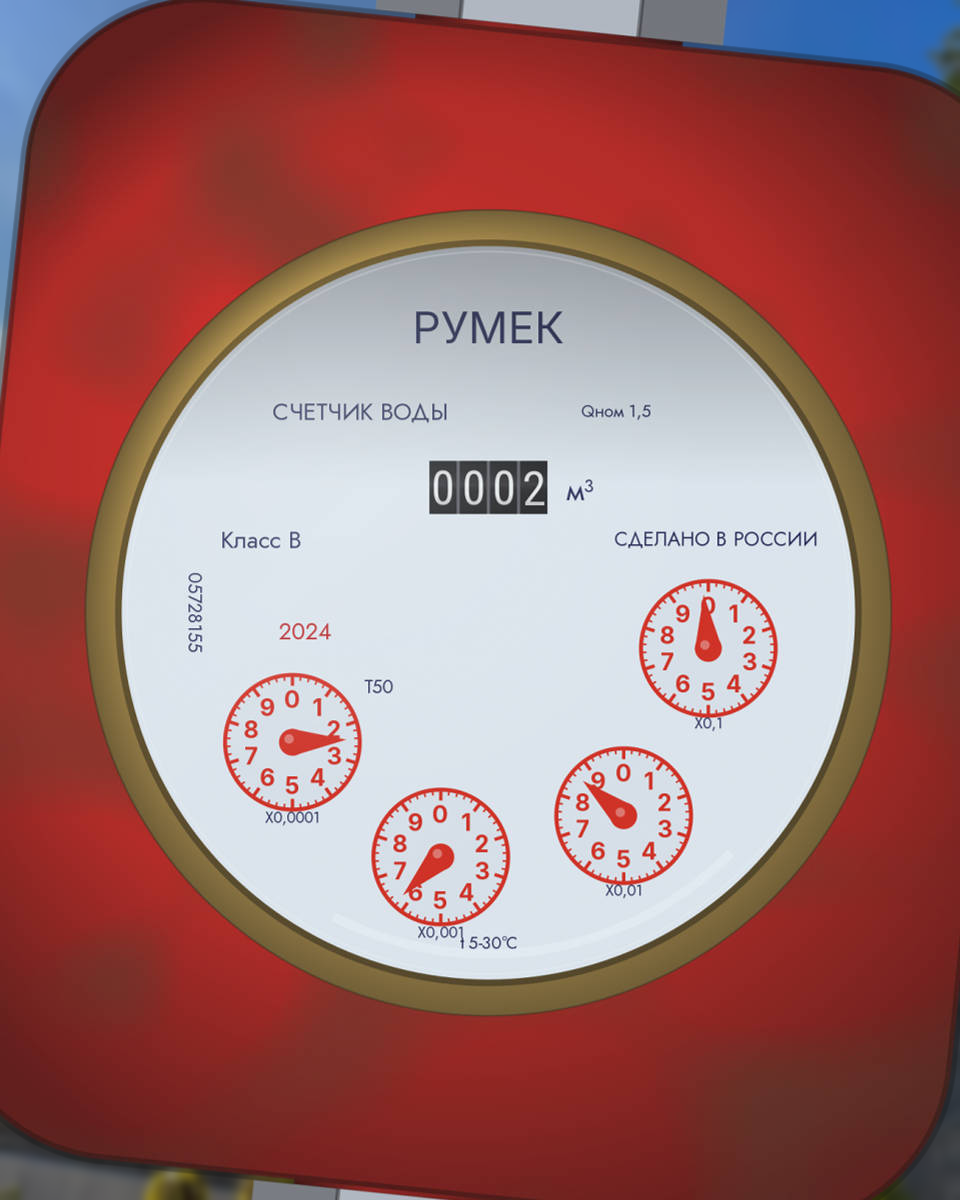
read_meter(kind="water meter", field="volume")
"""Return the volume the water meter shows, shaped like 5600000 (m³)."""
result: 1.9862 (m³)
